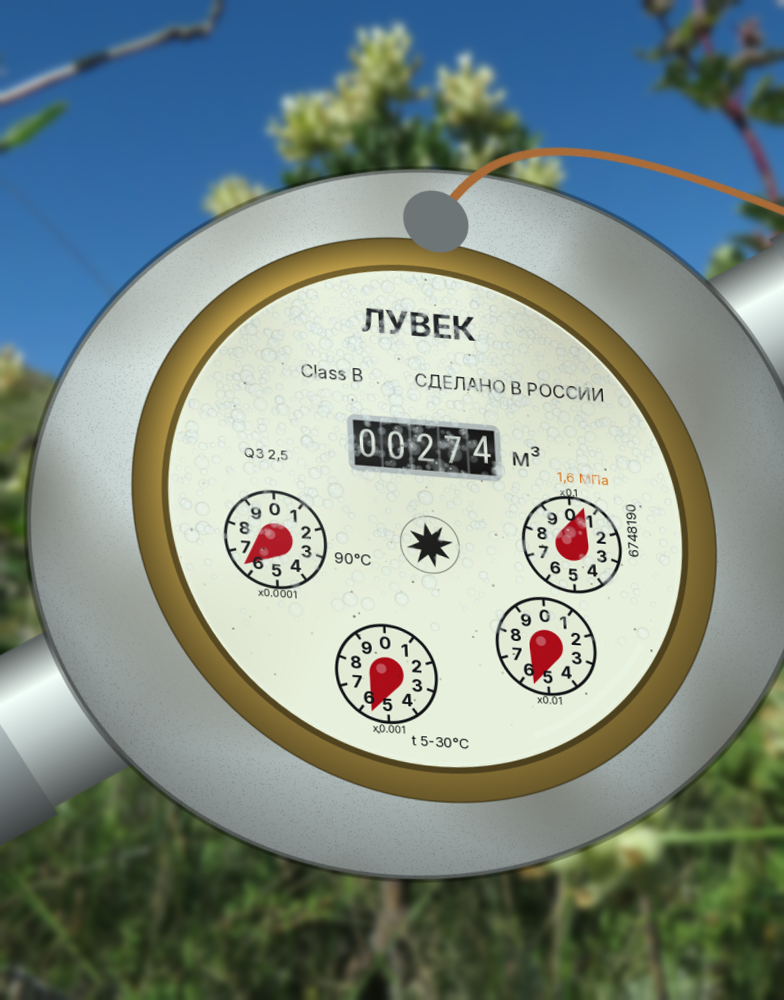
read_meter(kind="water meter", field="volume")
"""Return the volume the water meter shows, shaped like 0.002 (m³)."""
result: 274.0556 (m³)
